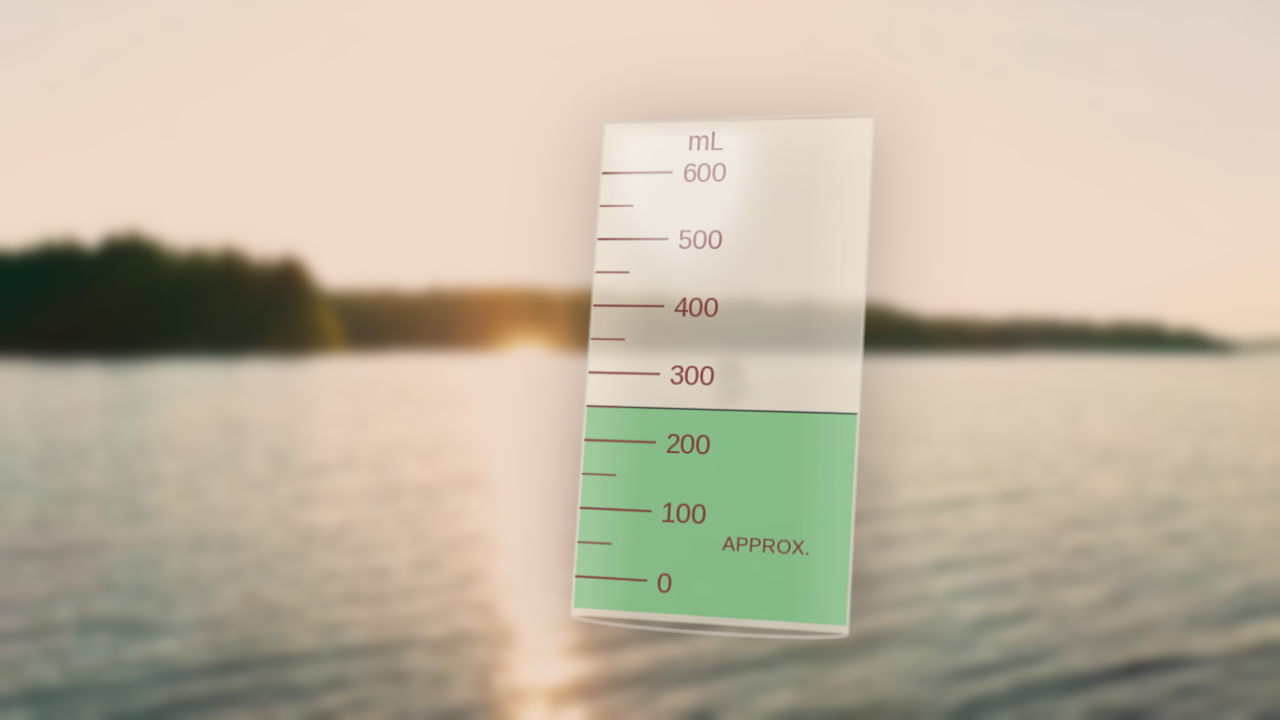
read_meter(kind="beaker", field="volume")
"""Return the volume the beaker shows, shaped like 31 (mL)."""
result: 250 (mL)
